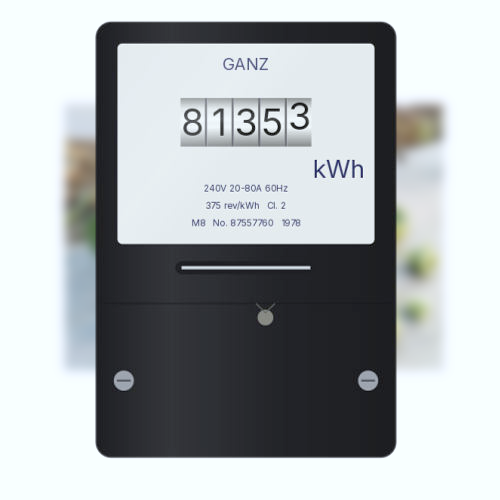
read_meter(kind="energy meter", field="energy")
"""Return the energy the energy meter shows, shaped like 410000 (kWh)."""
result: 81353 (kWh)
